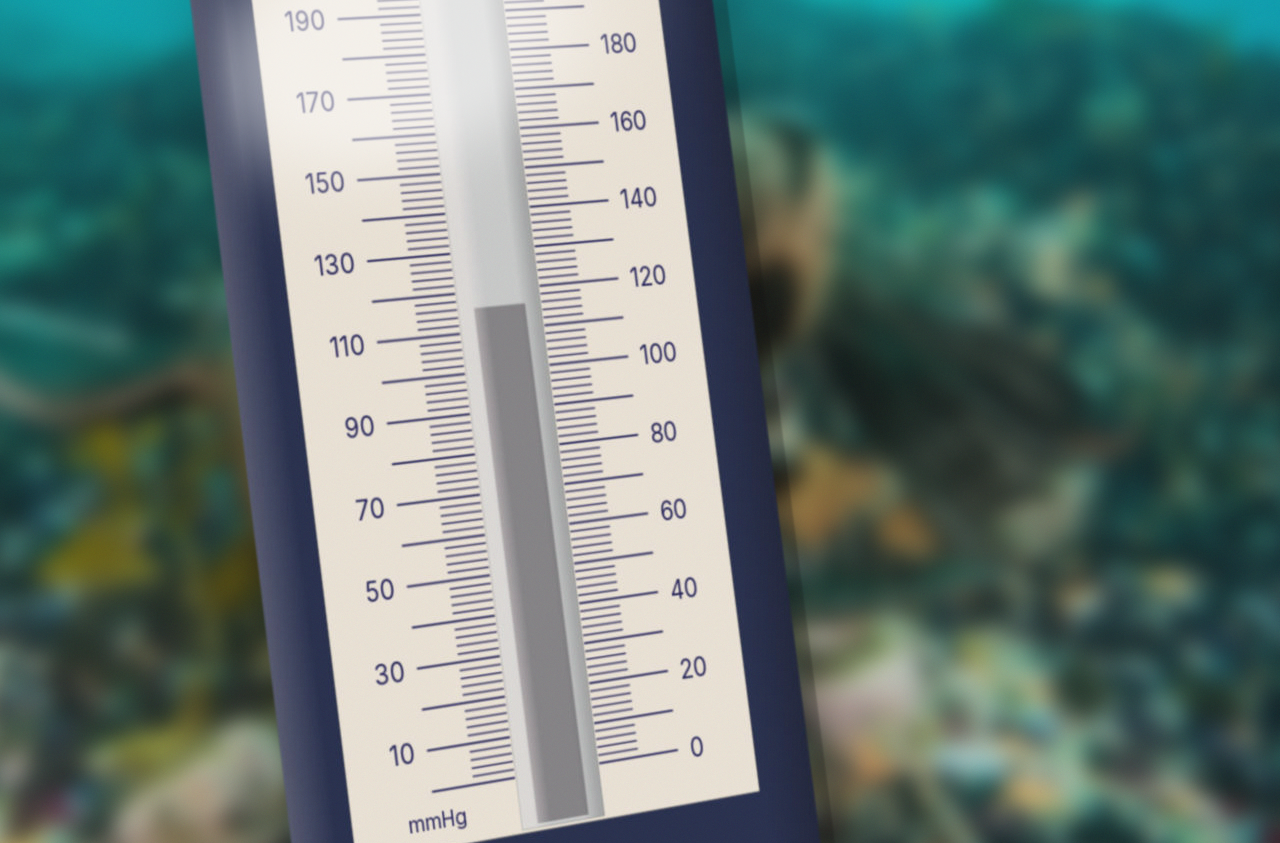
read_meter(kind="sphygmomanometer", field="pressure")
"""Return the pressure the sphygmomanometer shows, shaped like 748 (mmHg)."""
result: 116 (mmHg)
